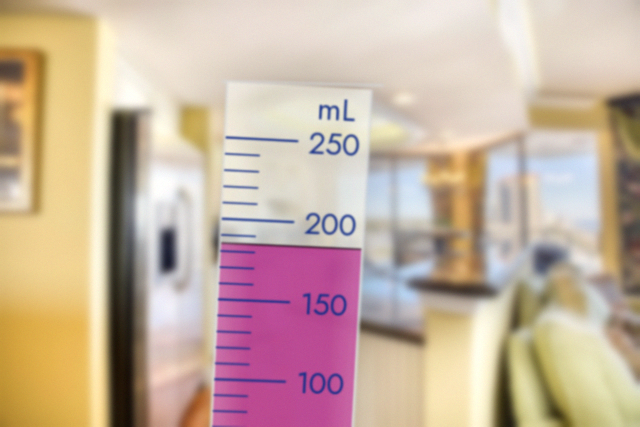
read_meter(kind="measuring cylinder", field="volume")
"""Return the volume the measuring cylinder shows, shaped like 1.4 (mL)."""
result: 185 (mL)
